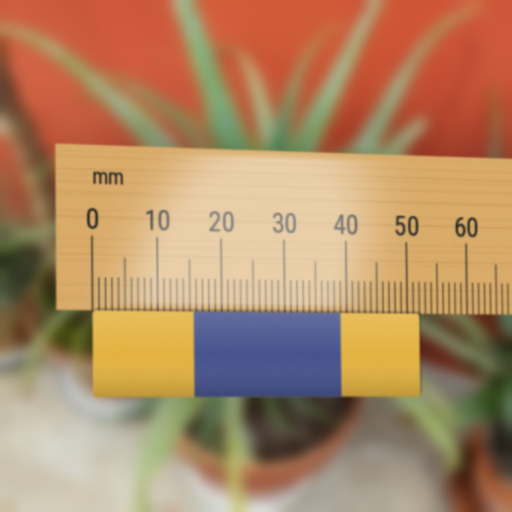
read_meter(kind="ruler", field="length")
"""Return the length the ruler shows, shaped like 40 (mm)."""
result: 52 (mm)
